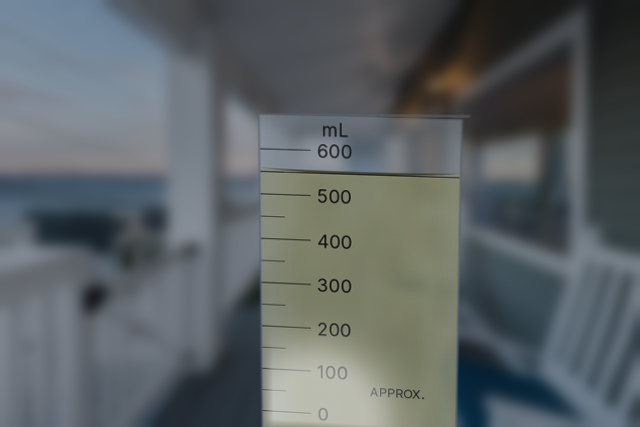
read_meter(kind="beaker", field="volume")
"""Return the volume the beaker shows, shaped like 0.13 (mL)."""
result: 550 (mL)
